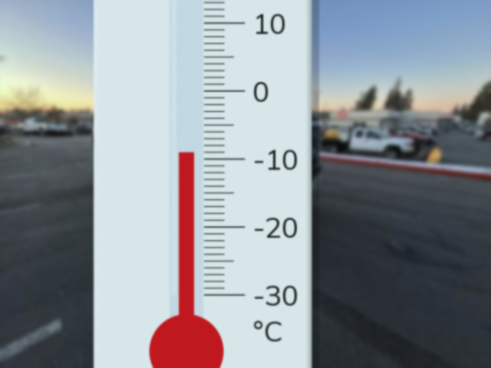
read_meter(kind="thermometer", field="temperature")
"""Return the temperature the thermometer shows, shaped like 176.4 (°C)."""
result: -9 (°C)
